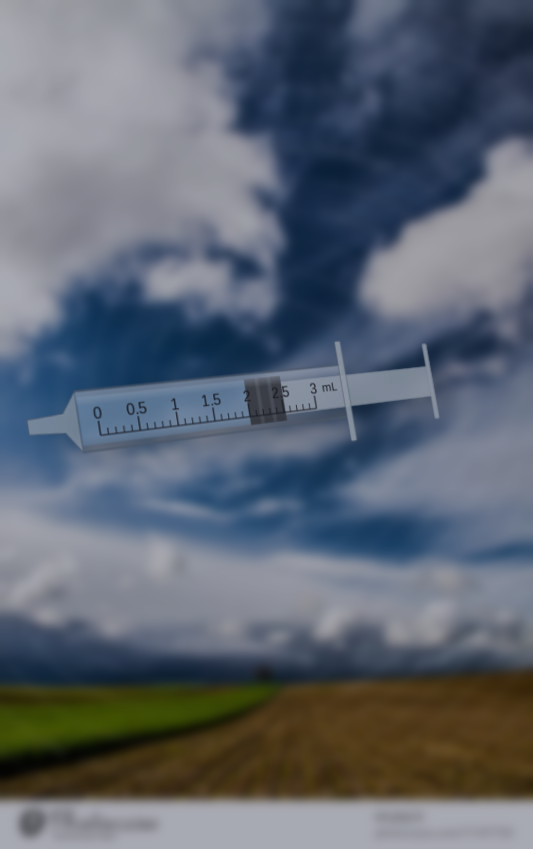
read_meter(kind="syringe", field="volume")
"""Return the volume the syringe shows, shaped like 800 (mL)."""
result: 2 (mL)
